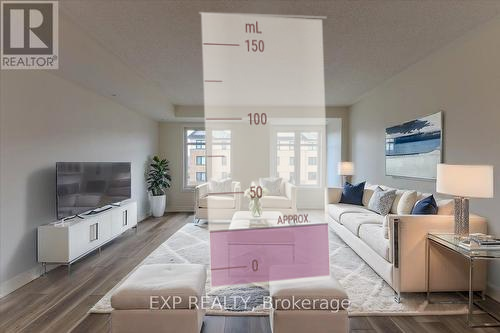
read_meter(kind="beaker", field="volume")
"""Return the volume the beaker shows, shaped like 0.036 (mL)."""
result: 25 (mL)
